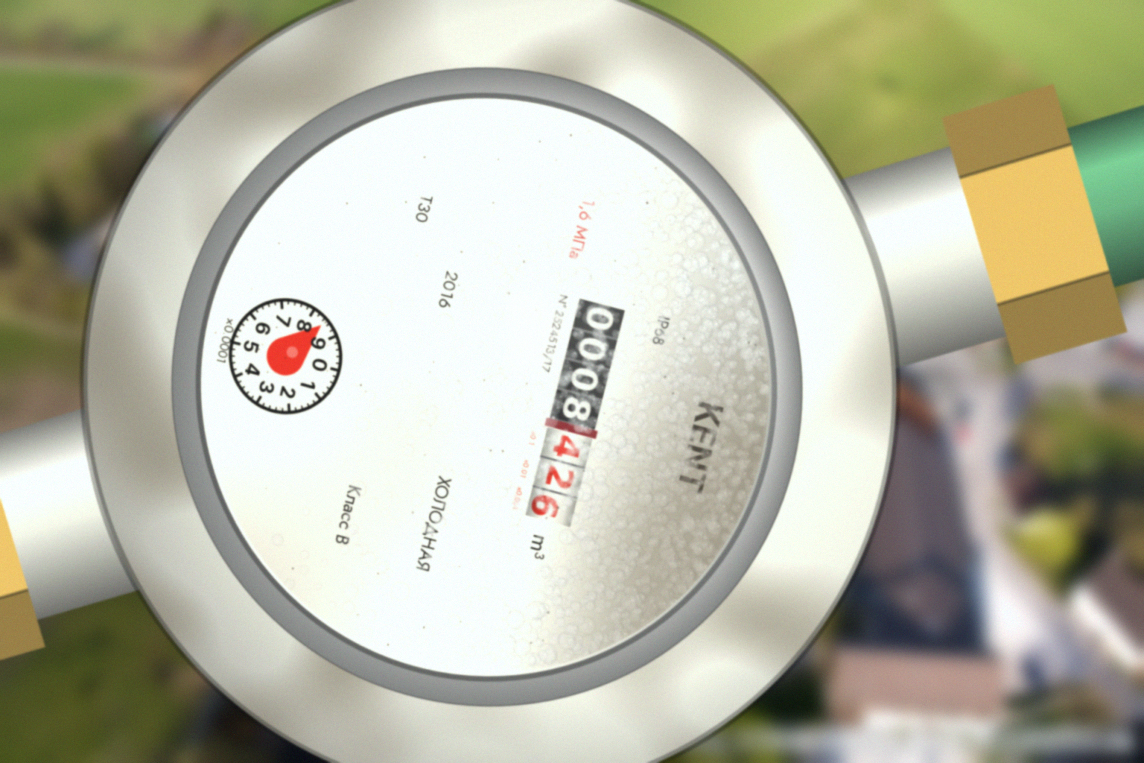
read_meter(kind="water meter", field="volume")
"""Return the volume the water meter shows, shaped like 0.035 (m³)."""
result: 8.4258 (m³)
